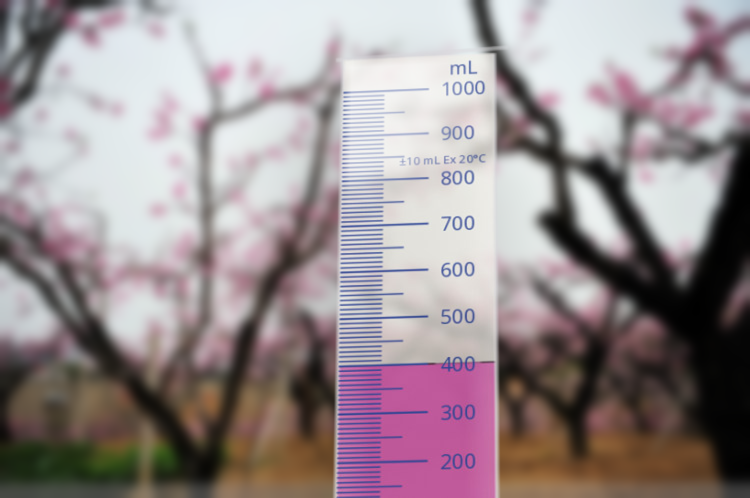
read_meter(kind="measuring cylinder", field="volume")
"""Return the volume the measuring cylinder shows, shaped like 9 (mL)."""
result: 400 (mL)
